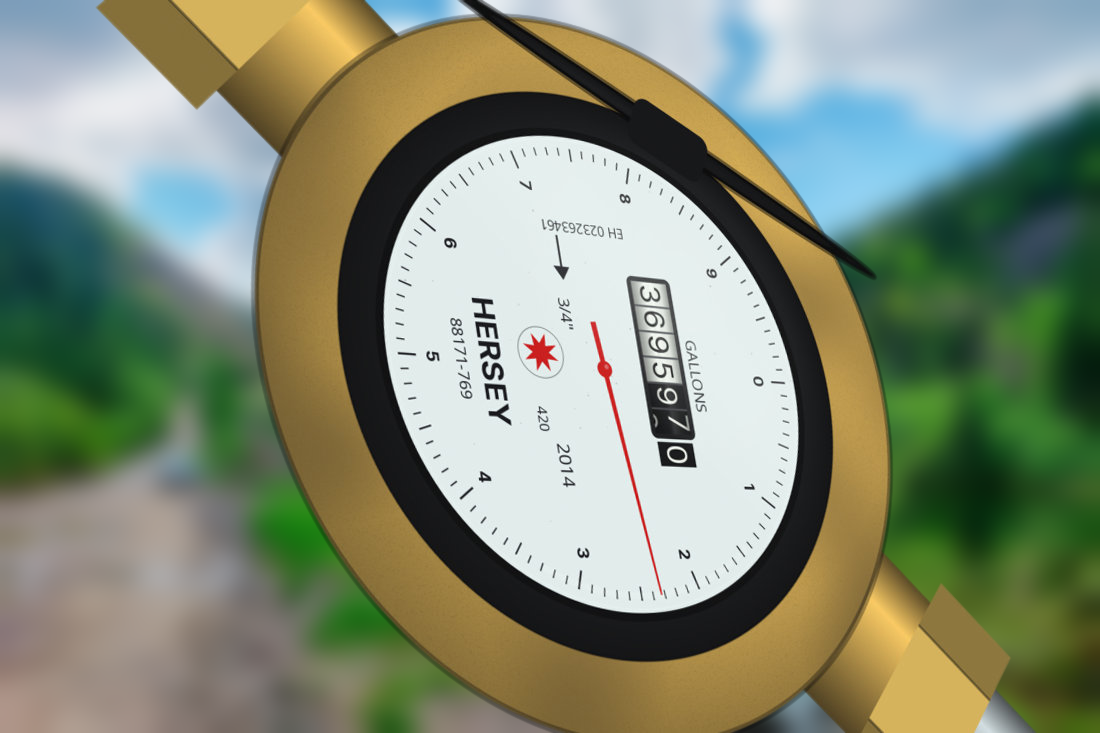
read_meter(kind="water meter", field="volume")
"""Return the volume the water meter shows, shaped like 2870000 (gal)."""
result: 3695972.3 (gal)
